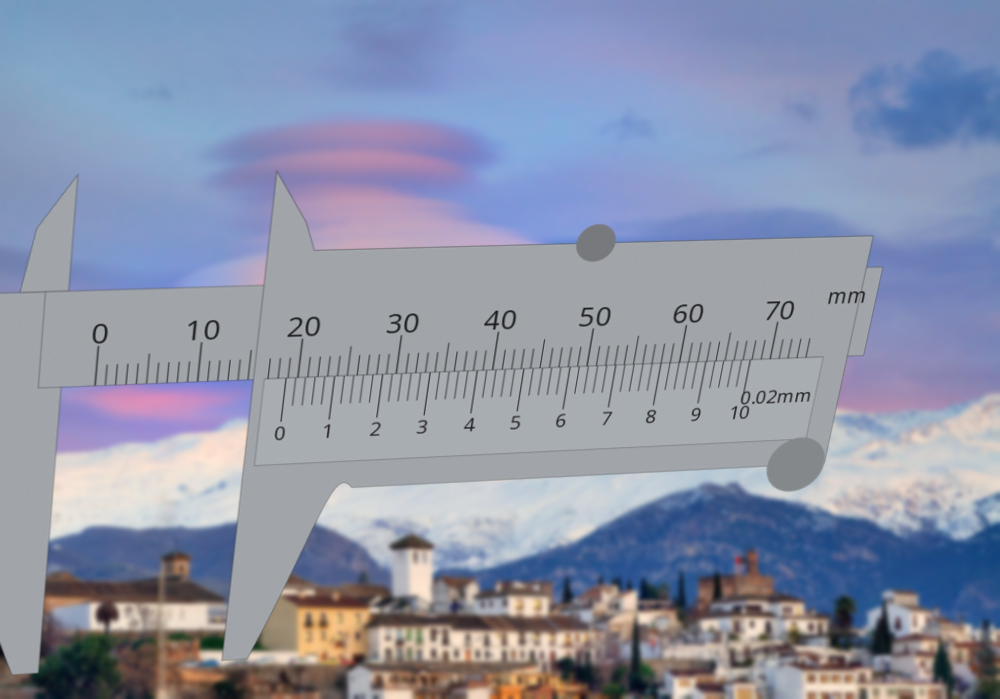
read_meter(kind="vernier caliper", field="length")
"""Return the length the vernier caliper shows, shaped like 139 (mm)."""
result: 18.8 (mm)
